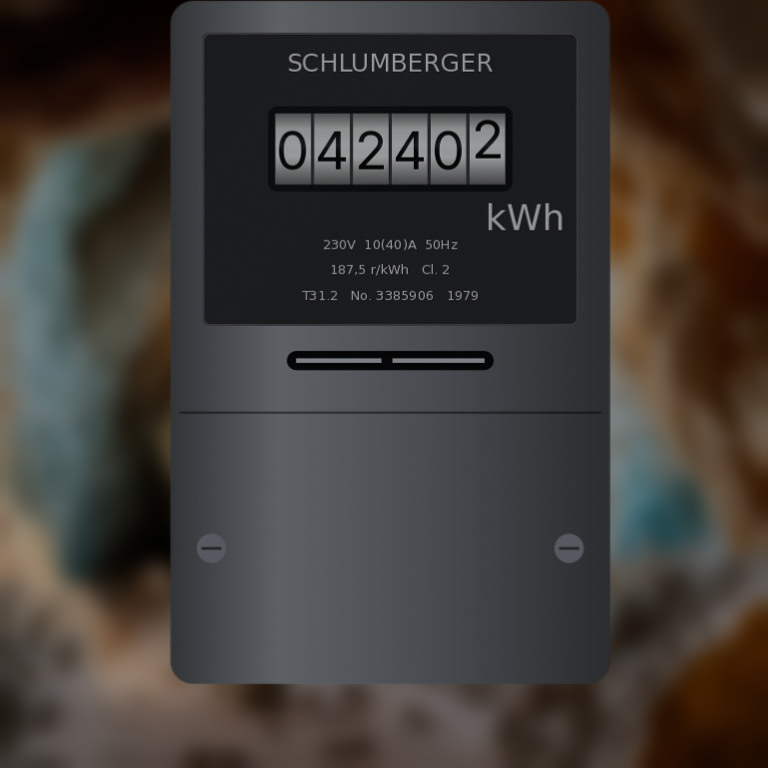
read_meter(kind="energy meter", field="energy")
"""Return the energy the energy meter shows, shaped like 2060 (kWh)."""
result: 42402 (kWh)
